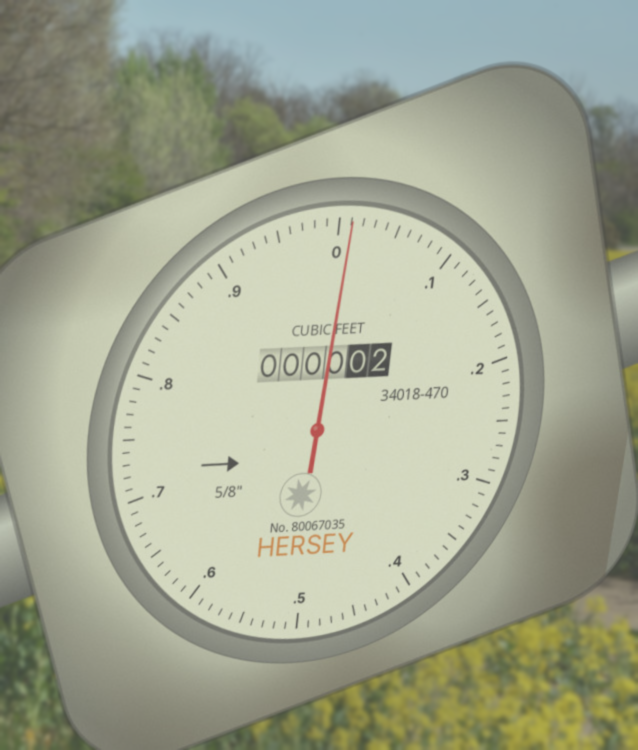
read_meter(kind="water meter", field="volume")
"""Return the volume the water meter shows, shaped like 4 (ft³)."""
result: 2.01 (ft³)
